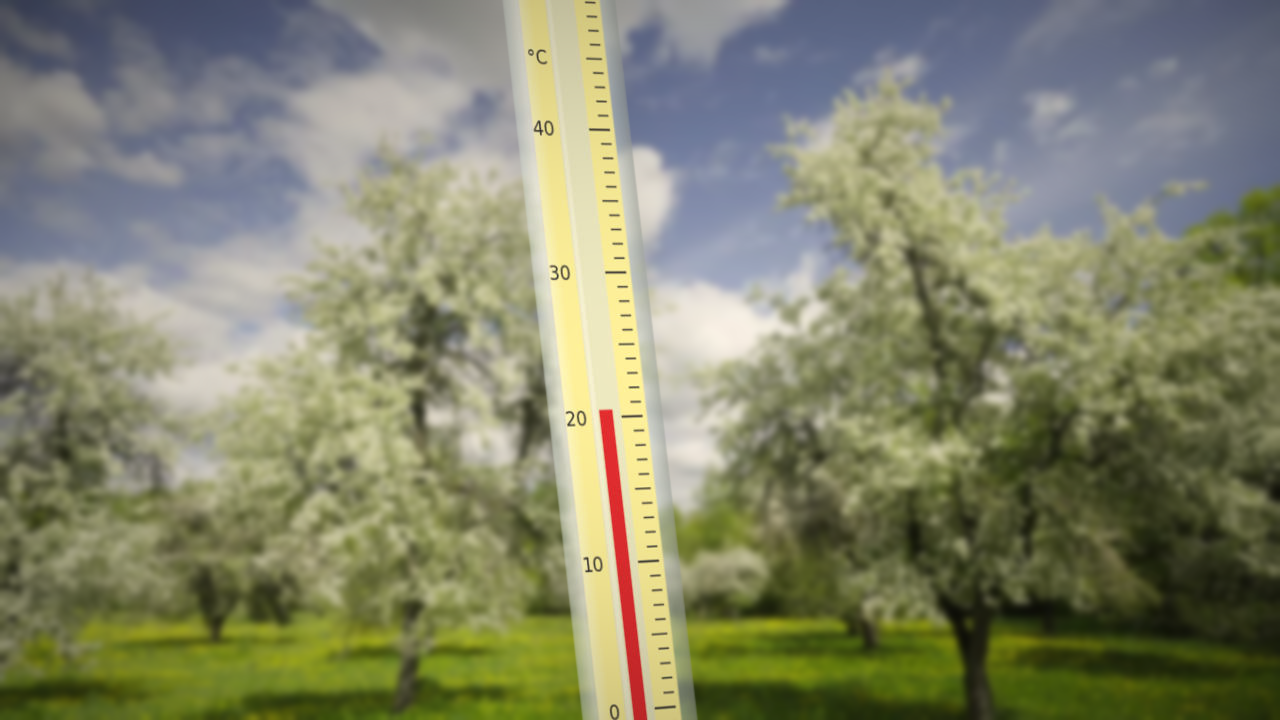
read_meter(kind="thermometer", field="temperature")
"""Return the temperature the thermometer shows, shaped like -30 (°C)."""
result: 20.5 (°C)
